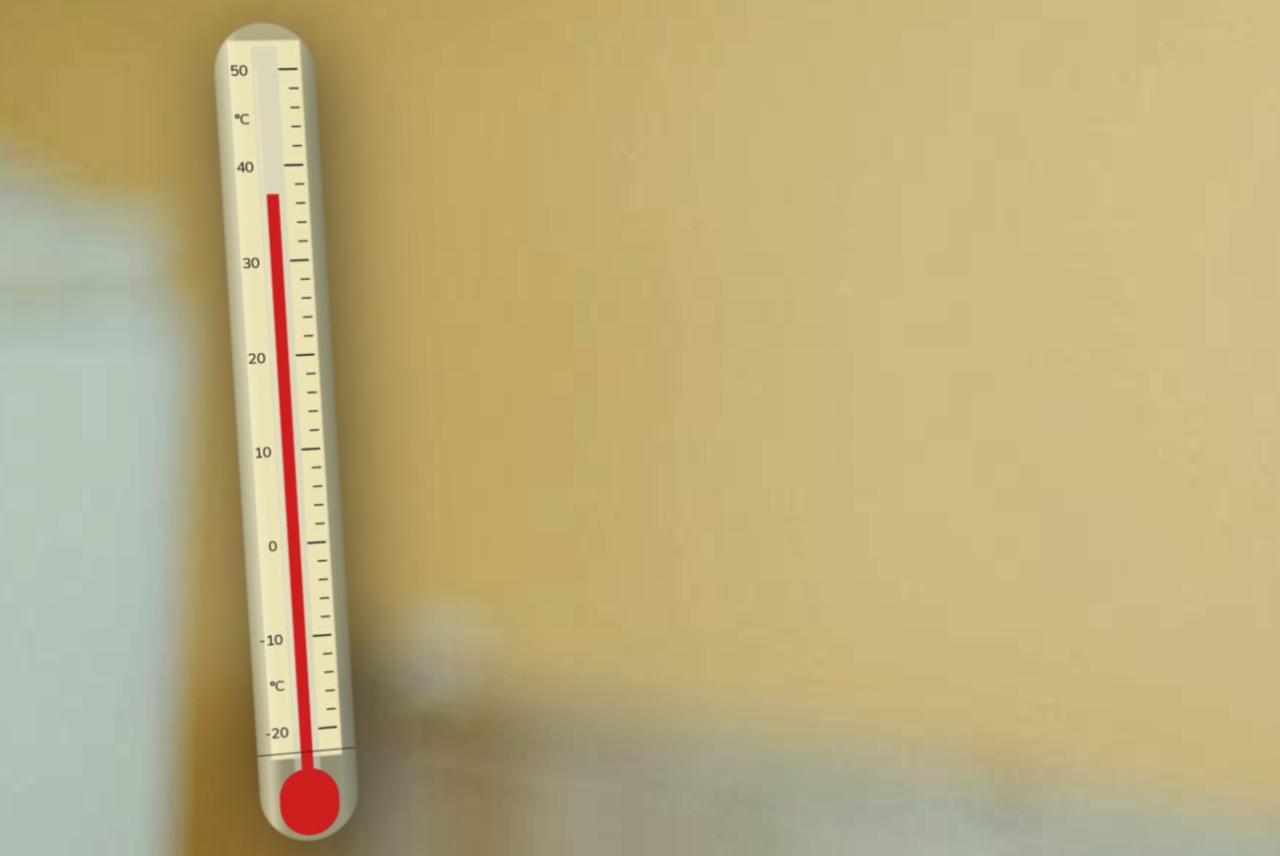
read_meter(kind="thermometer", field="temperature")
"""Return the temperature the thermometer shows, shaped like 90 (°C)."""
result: 37 (°C)
